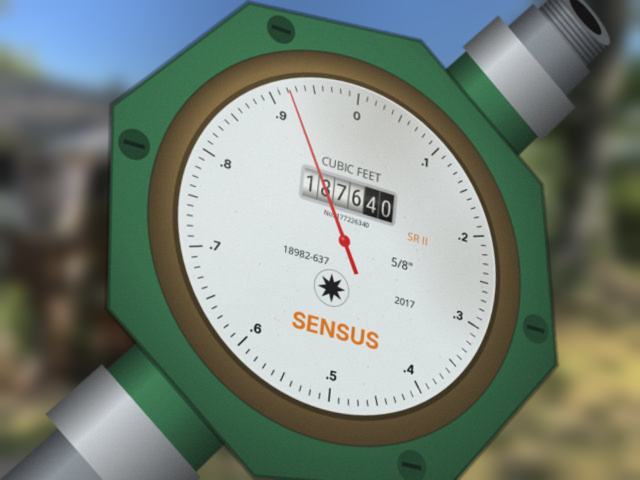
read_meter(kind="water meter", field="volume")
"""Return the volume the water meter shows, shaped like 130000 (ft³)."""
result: 187639.92 (ft³)
